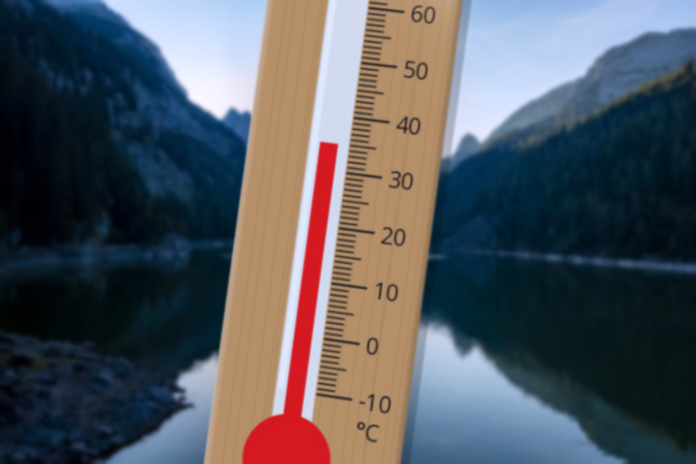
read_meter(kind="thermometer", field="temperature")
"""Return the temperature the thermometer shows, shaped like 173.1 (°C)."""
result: 35 (°C)
